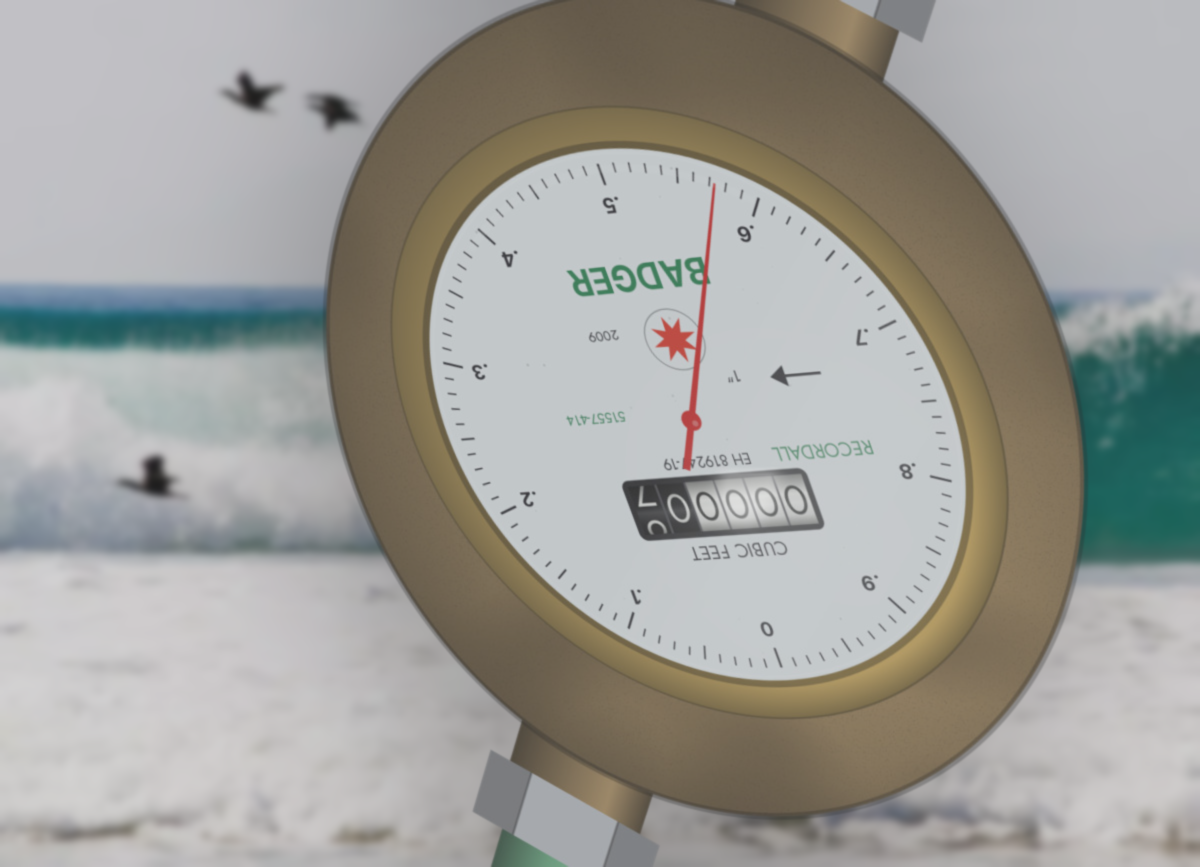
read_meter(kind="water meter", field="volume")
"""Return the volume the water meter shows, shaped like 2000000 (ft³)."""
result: 6.57 (ft³)
